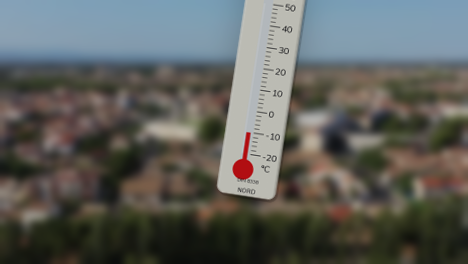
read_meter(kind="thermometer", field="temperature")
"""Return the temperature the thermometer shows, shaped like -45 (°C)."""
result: -10 (°C)
